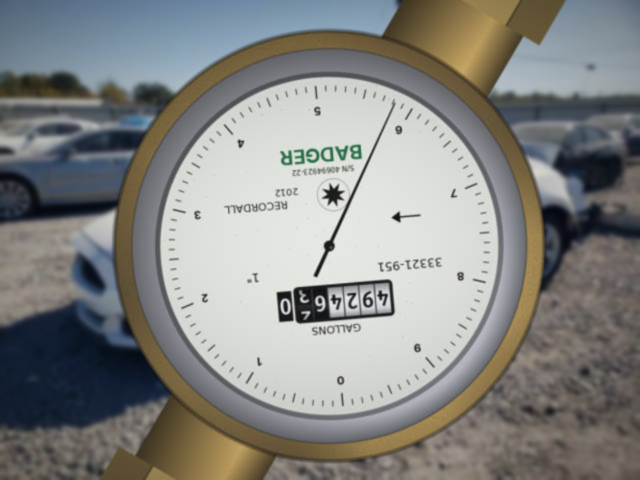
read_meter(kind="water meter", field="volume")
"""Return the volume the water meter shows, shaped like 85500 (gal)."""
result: 4924625.8 (gal)
